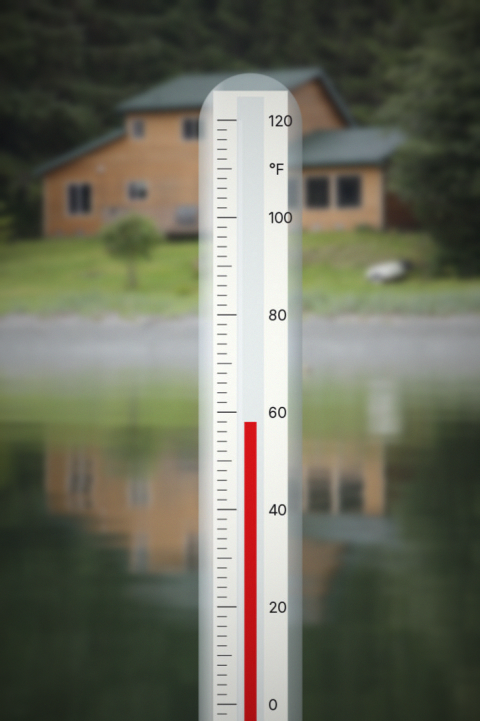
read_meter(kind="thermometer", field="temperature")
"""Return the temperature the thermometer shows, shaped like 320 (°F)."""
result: 58 (°F)
